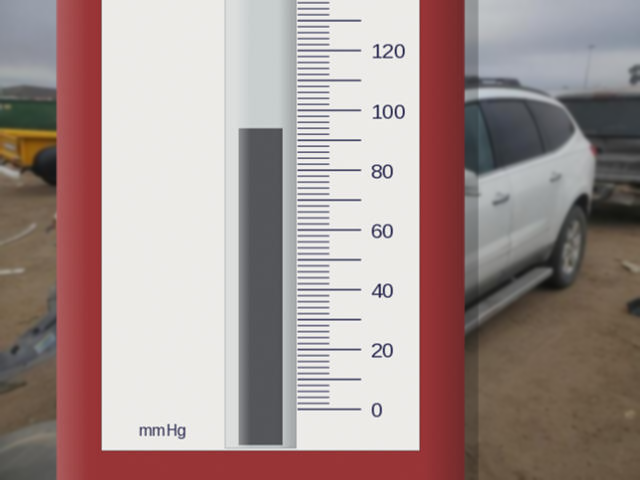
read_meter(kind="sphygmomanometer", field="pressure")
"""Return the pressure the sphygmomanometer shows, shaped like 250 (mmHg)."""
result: 94 (mmHg)
